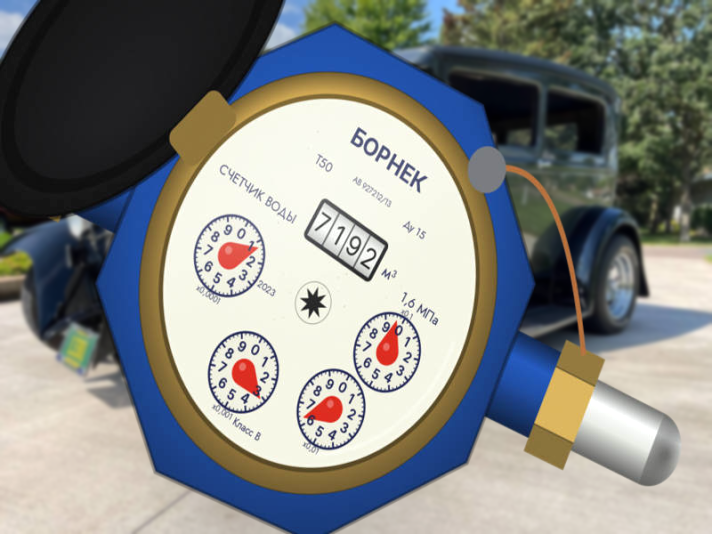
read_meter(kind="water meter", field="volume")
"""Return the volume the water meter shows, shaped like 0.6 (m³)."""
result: 7191.9631 (m³)
